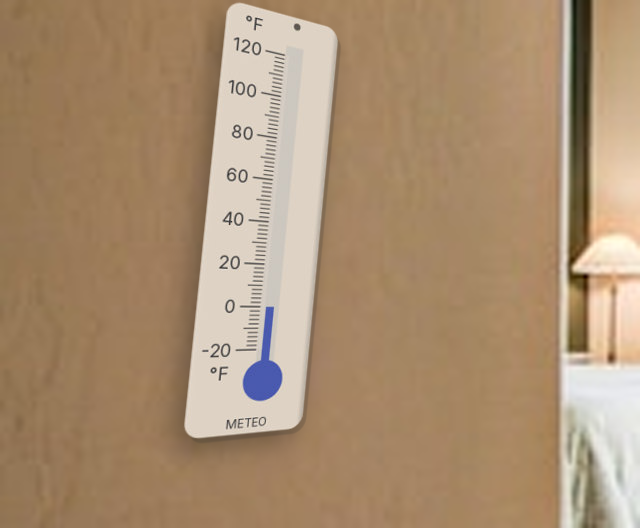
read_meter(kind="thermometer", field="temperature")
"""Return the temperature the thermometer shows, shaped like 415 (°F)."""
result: 0 (°F)
